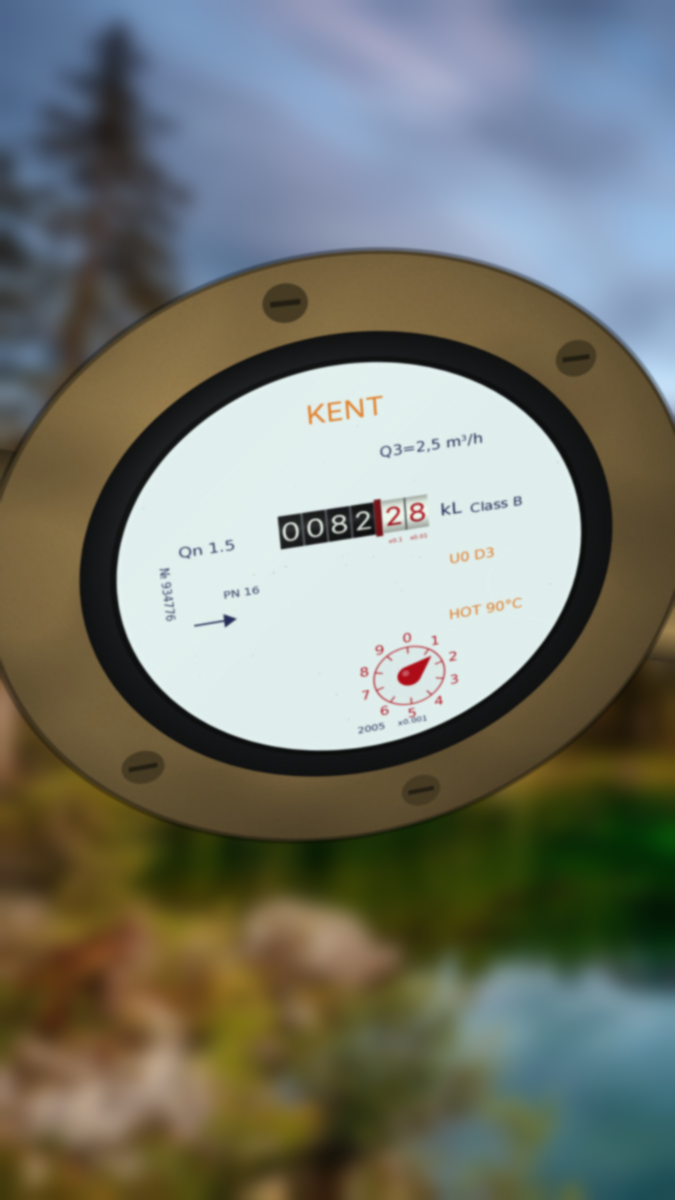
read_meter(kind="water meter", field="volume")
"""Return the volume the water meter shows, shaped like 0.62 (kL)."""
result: 82.281 (kL)
